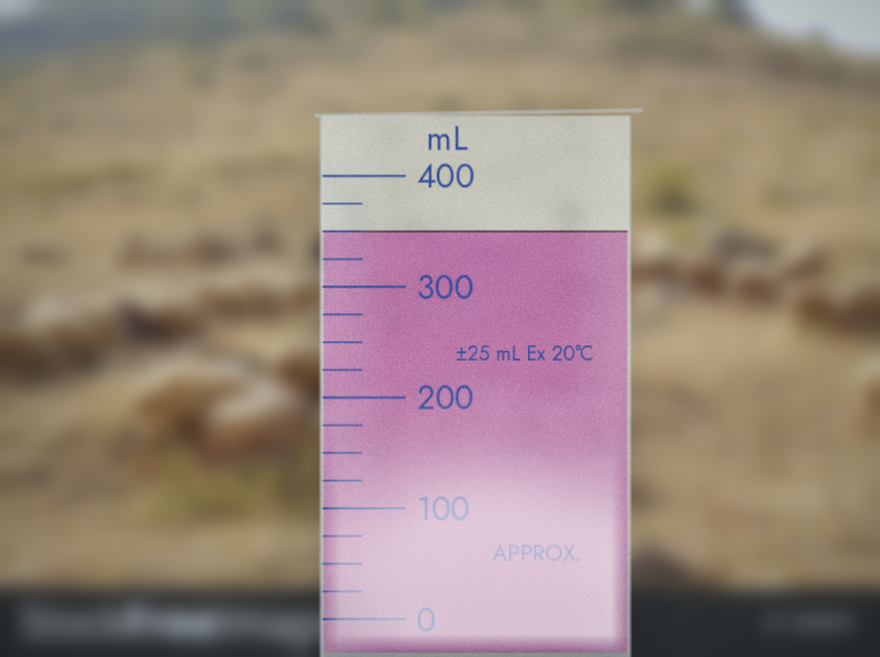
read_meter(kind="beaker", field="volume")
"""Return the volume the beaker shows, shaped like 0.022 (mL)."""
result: 350 (mL)
